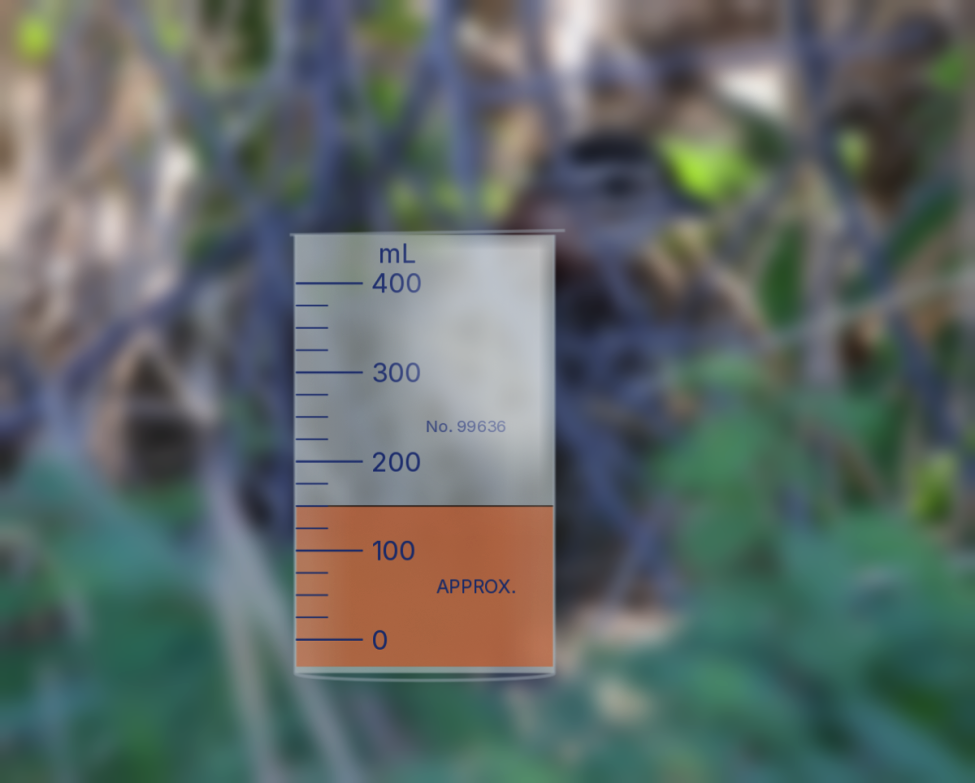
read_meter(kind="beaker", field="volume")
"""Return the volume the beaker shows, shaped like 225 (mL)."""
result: 150 (mL)
